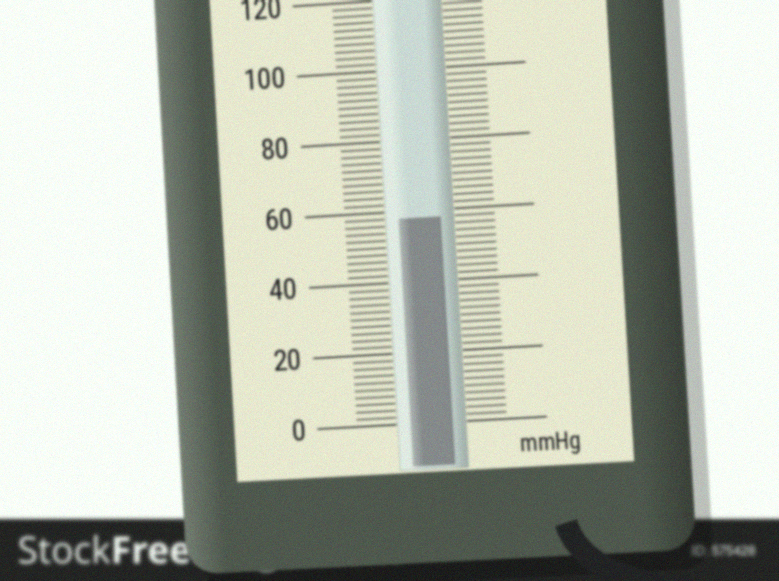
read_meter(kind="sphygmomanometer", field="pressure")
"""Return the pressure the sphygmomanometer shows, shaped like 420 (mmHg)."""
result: 58 (mmHg)
